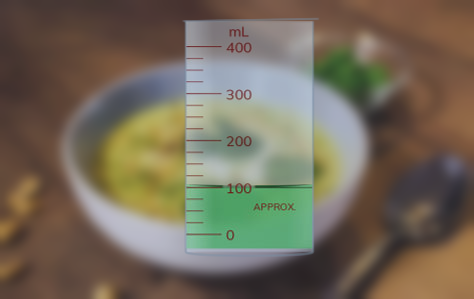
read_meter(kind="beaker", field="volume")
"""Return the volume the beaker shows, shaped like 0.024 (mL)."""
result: 100 (mL)
